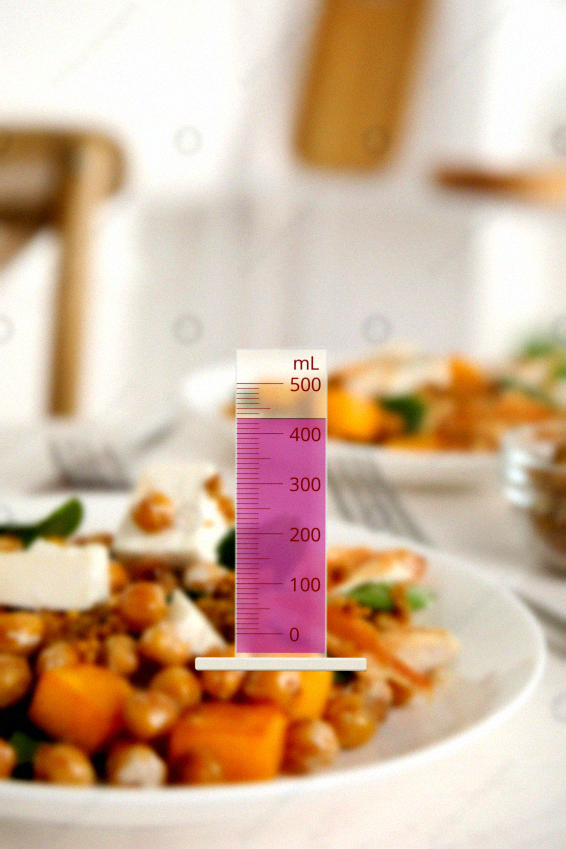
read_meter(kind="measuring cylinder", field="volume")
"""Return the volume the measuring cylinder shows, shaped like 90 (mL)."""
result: 430 (mL)
